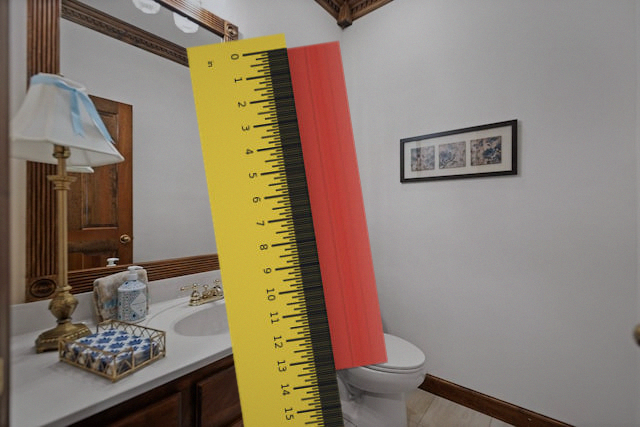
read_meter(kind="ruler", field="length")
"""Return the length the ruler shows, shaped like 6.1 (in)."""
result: 13.5 (in)
